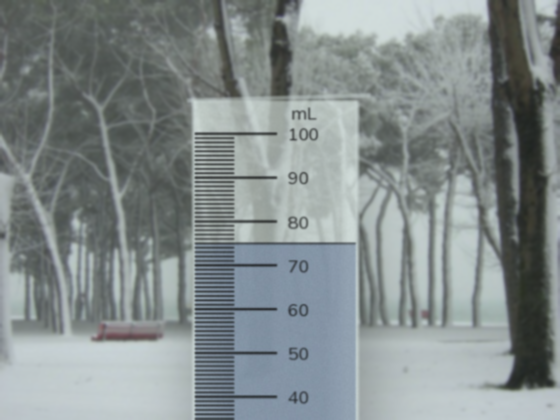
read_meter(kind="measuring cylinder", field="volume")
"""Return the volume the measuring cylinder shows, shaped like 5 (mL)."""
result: 75 (mL)
